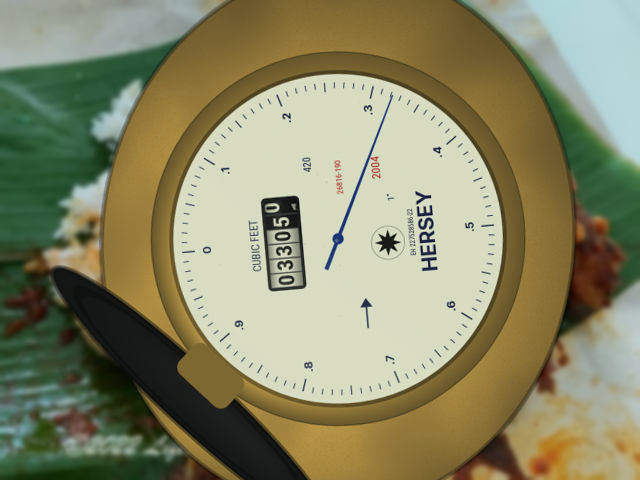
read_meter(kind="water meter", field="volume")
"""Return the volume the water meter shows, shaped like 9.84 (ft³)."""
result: 33050.32 (ft³)
